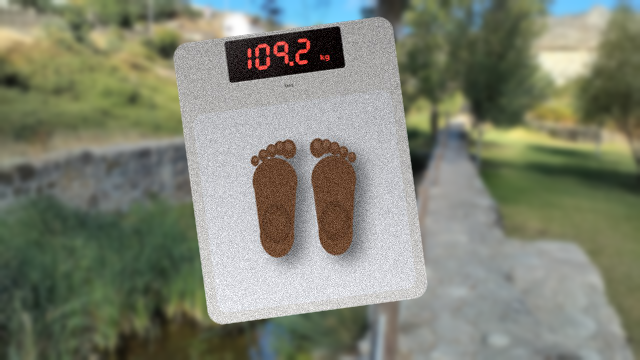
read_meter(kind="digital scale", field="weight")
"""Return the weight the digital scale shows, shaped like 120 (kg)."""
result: 109.2 (kg)
